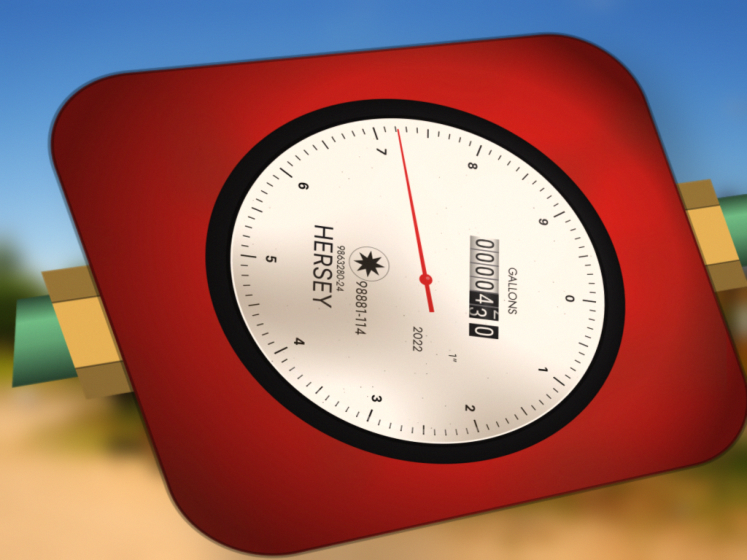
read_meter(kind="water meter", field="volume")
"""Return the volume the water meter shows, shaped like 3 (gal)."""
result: 427.2 (gal)
